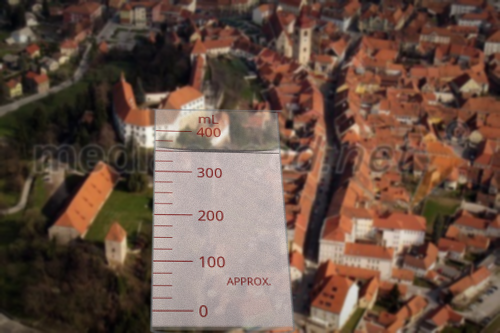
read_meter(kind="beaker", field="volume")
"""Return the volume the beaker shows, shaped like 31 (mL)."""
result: 350 (mL)
